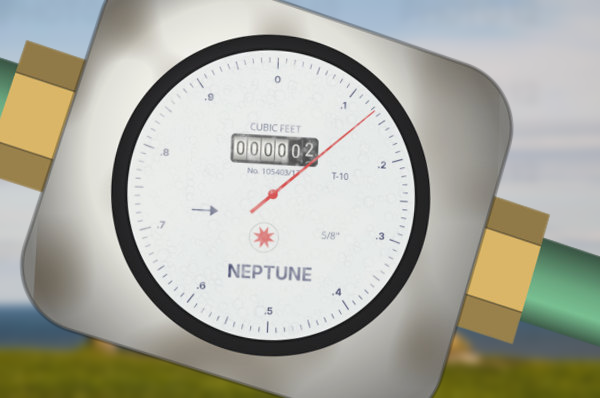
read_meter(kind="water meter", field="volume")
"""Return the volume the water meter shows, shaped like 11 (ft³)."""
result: 2.13 (ft³)
